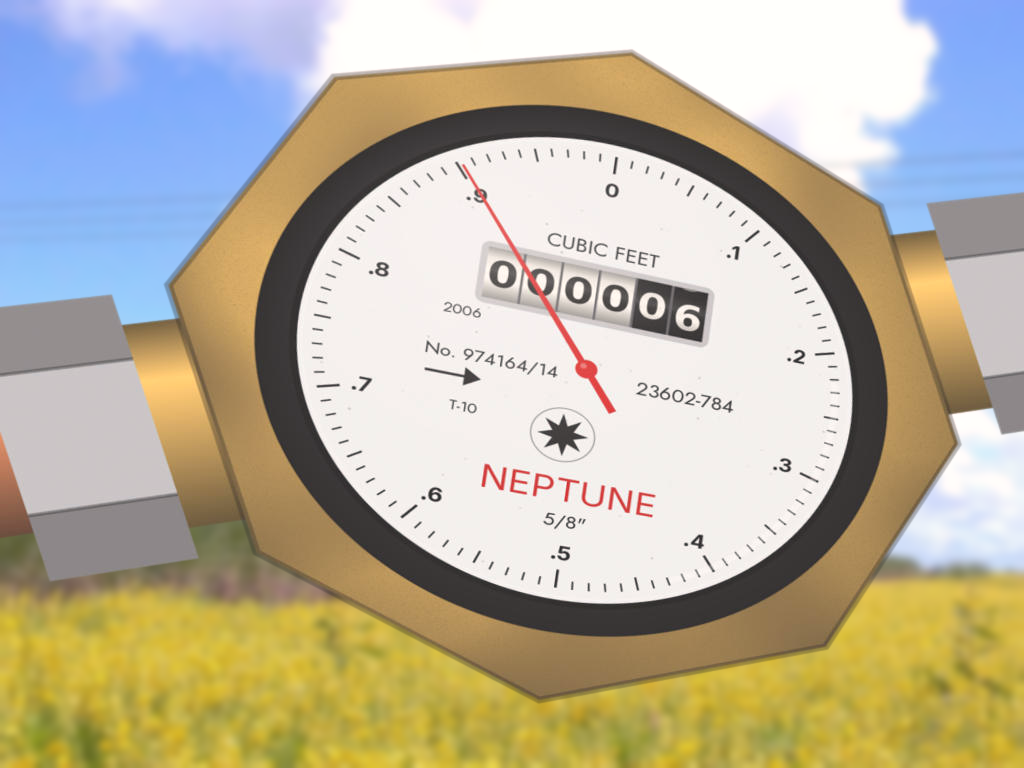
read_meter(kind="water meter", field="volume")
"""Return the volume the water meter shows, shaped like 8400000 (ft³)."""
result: 5.90 (ft³)
